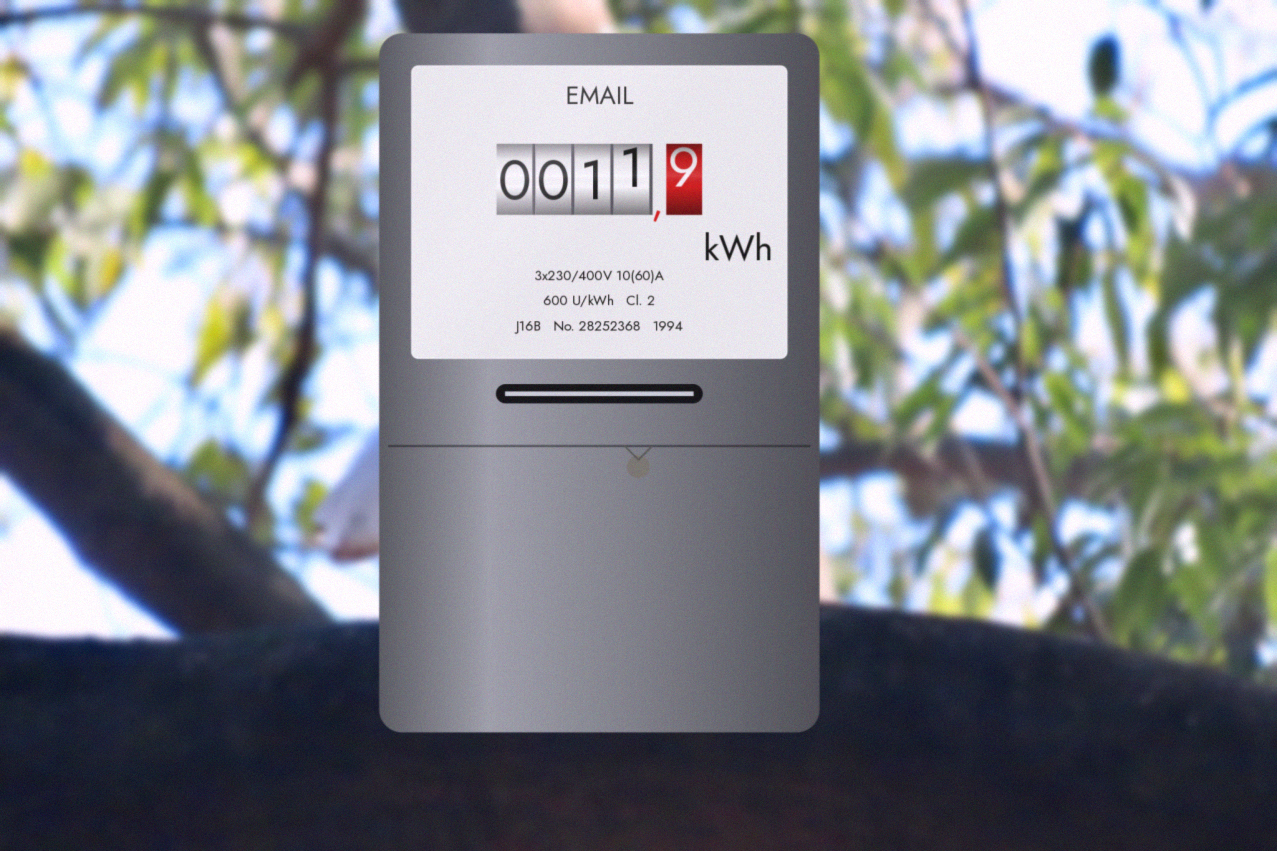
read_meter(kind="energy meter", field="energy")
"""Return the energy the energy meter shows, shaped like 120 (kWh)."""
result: 11.9 (kWh)
